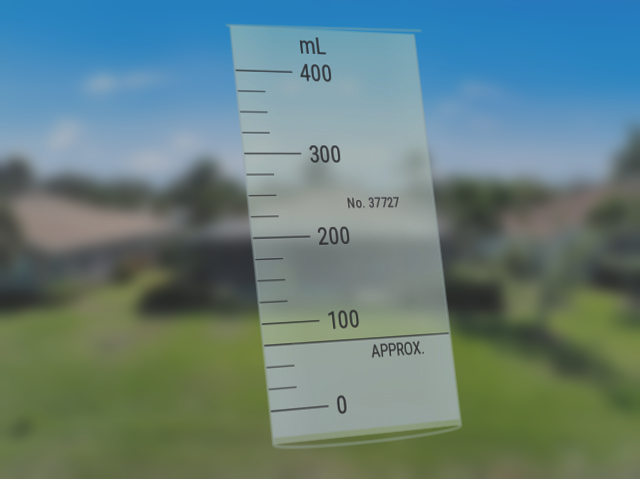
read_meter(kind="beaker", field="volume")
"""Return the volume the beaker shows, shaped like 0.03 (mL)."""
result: 75 (mL)
